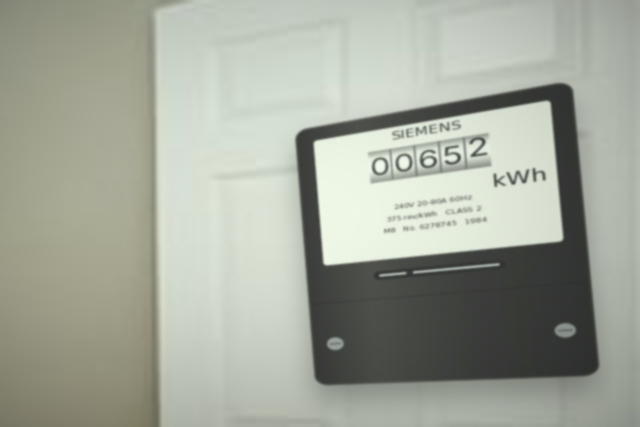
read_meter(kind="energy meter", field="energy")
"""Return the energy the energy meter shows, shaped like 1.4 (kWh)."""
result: 652 (kWh)
